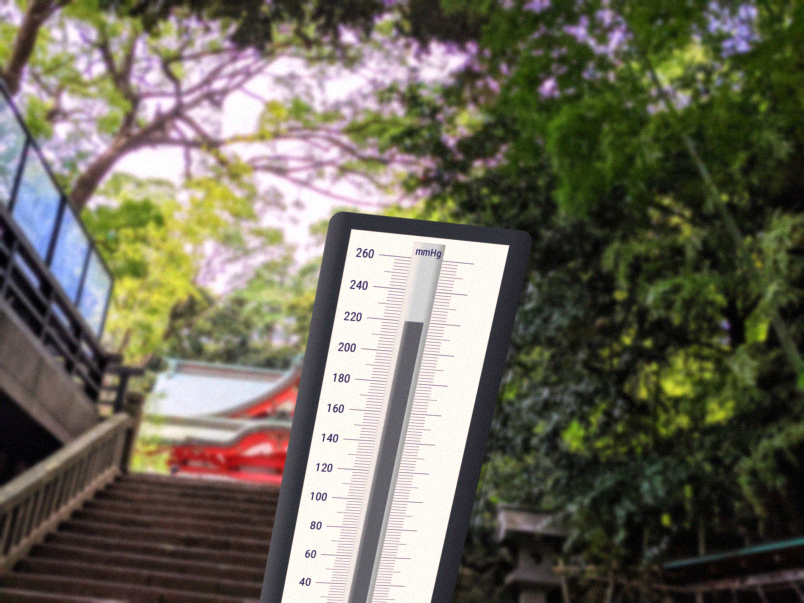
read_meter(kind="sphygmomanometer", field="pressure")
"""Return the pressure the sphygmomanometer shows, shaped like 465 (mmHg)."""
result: 220 (mmHg)
